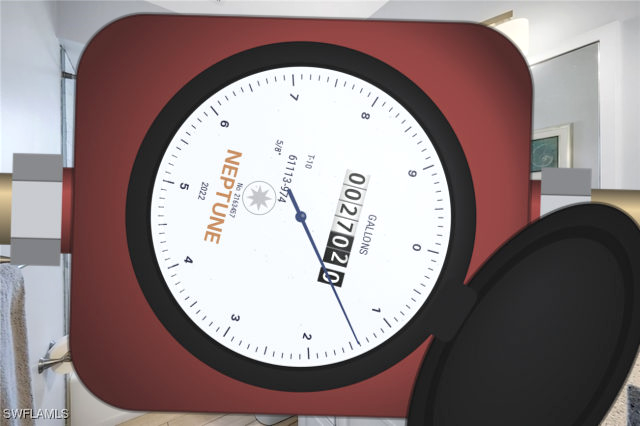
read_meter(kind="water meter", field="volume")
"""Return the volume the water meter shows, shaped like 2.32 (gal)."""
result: 27021.4 (gal)
